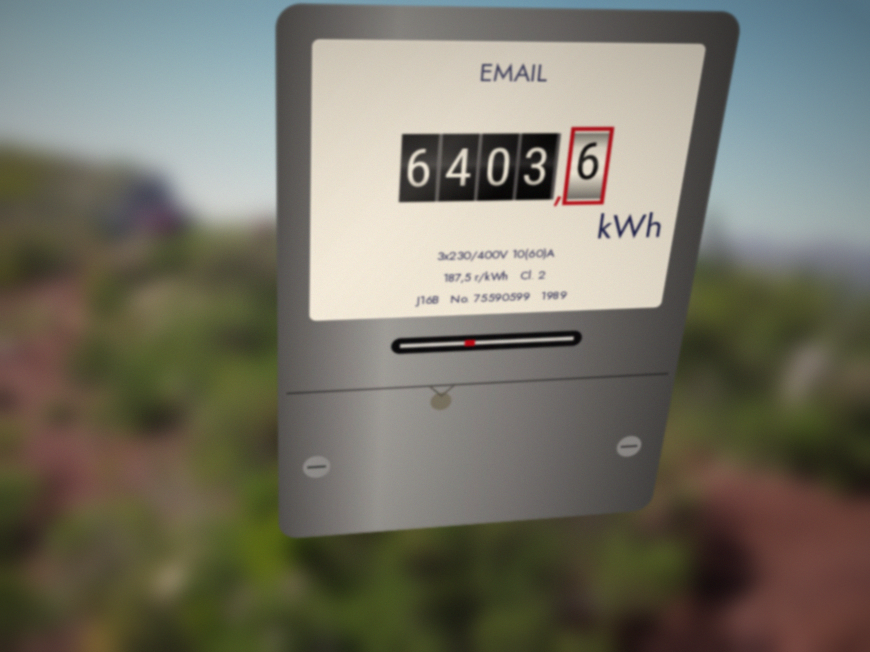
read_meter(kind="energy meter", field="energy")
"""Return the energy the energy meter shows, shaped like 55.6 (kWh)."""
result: 6403.6 (kWh)
